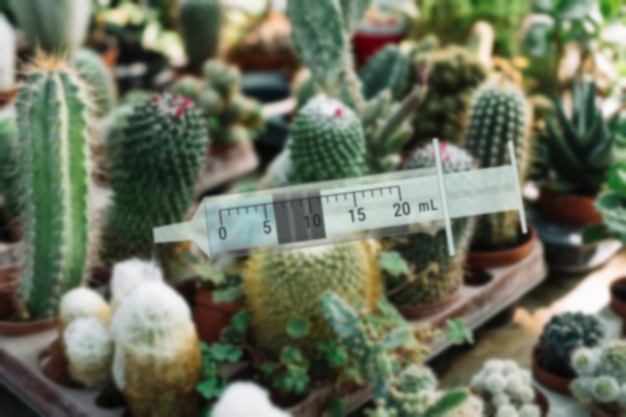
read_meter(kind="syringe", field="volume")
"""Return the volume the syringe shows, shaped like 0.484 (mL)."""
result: 6 (mL)
